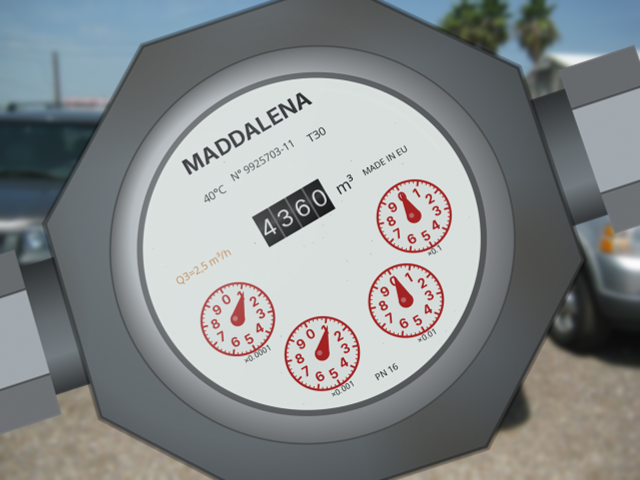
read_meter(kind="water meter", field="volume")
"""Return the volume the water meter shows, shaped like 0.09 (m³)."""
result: 4360.0011 (m³)
